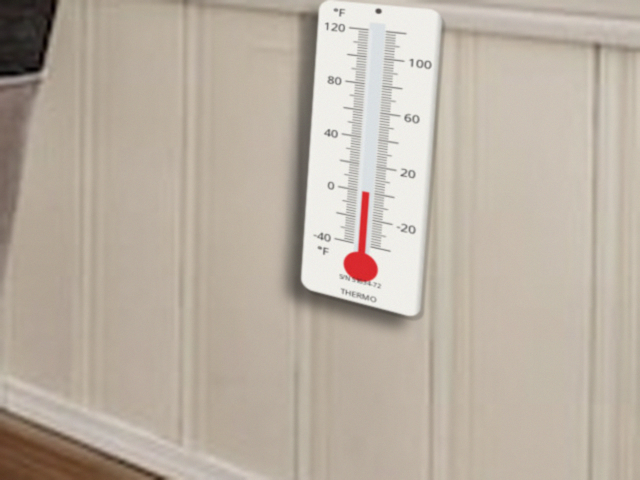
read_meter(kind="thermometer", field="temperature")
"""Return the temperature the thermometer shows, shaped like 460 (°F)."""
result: 0 (°F)
